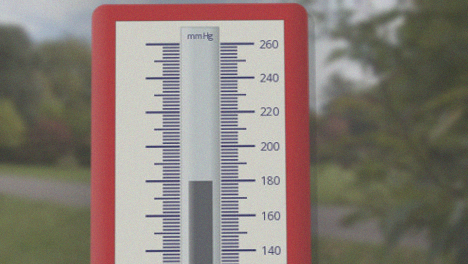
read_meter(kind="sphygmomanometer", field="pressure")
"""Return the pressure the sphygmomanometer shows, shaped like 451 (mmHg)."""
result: 180 (mmHg)
